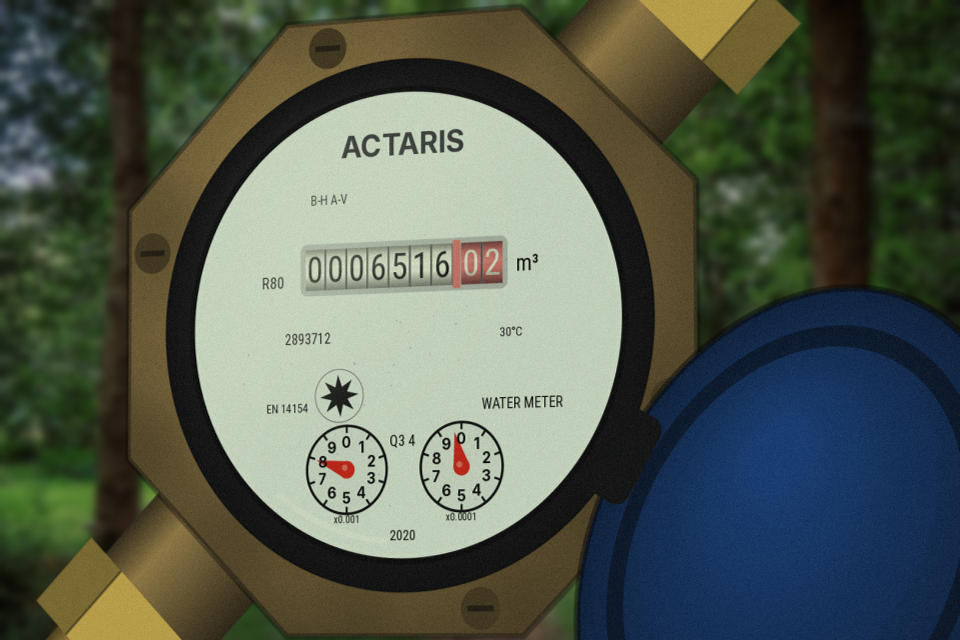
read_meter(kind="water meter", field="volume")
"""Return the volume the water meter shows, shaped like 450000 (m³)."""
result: 6516.0279 (m³)
